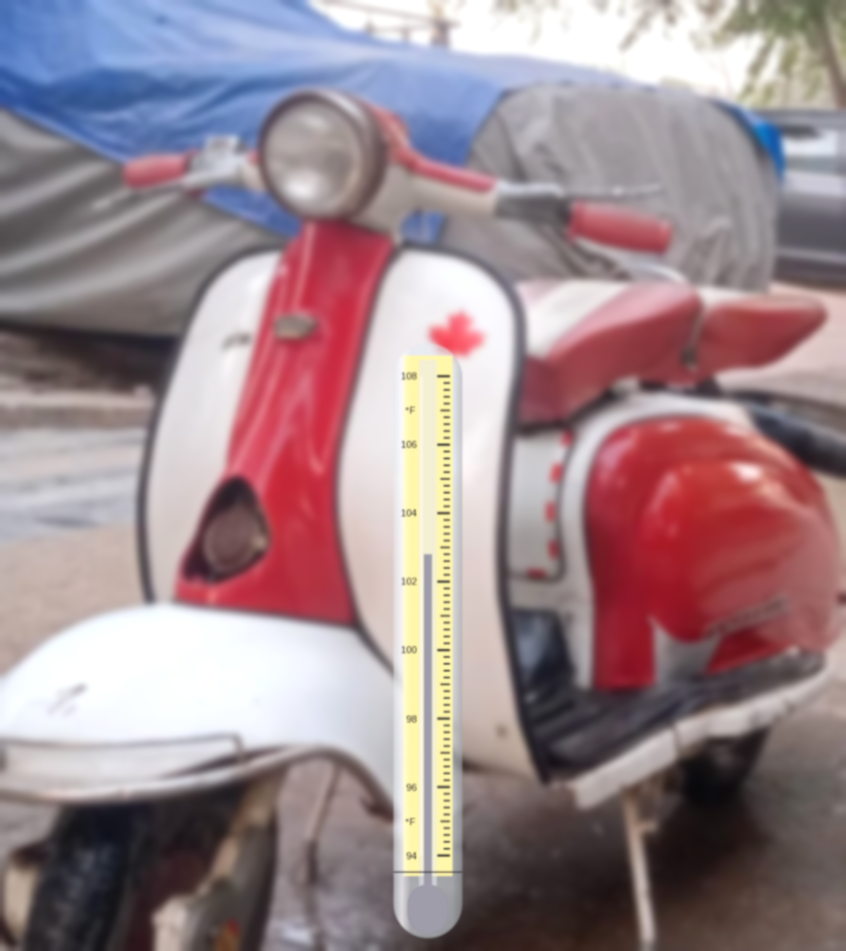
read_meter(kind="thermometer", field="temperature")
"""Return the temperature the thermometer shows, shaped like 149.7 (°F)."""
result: 102.8 (°F)
